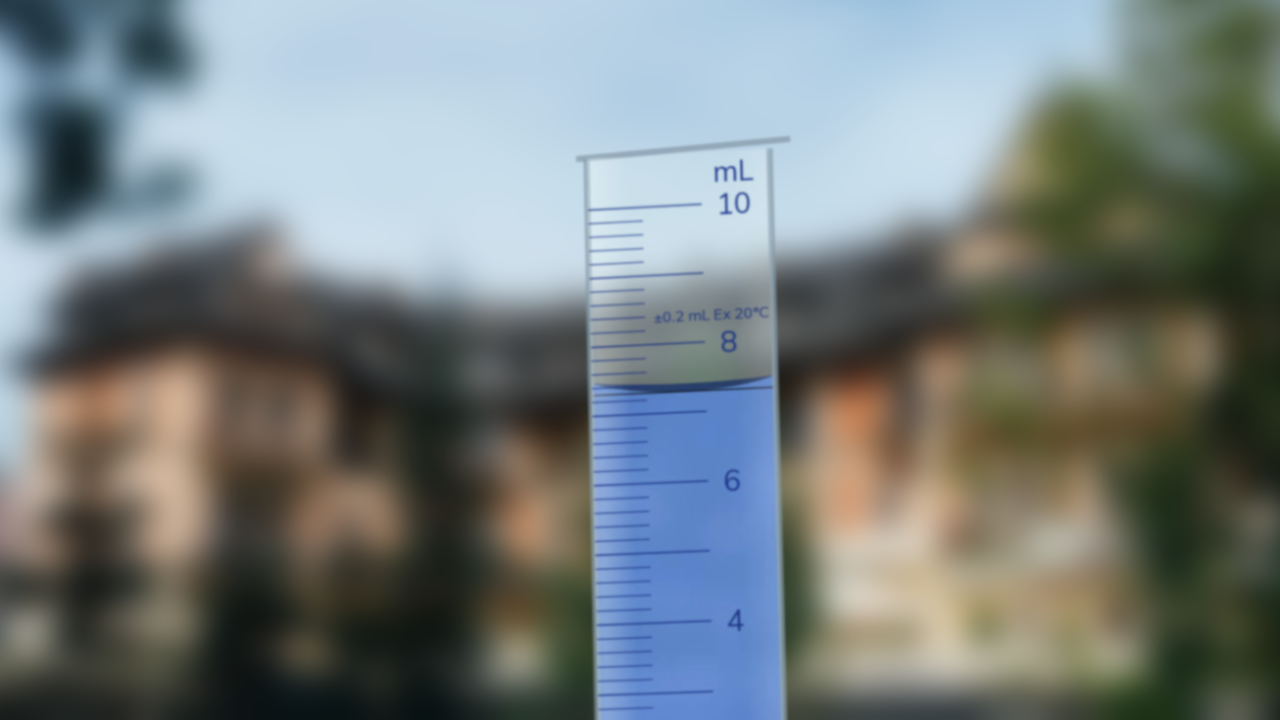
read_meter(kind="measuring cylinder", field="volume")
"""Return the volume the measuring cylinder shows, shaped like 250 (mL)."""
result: 7.3 (mL)
